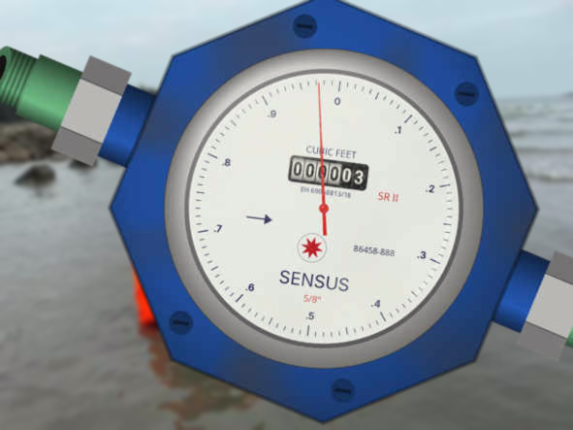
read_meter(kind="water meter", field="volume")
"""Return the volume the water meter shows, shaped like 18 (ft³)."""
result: 2.97 (ft³)
